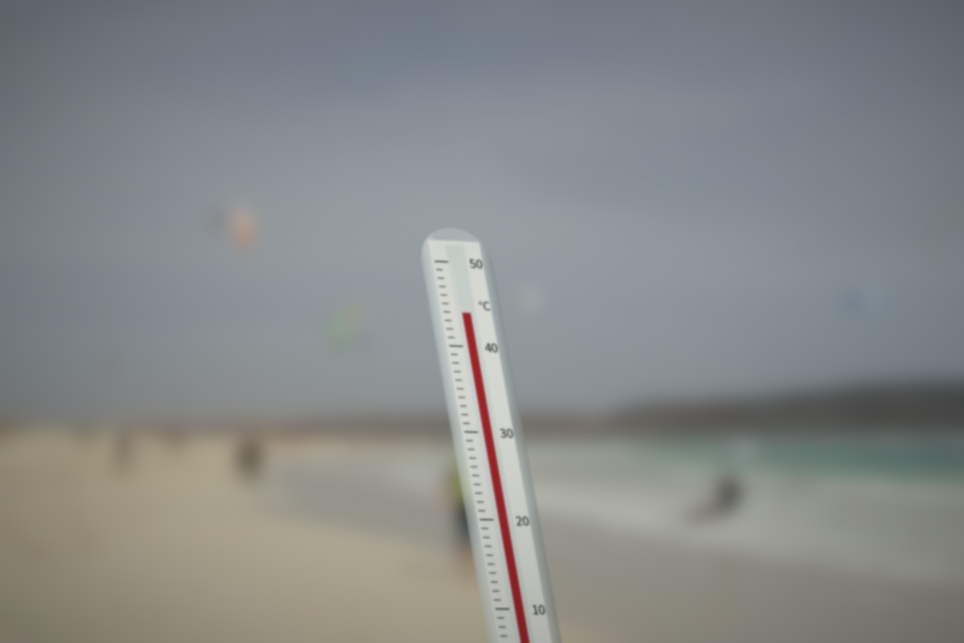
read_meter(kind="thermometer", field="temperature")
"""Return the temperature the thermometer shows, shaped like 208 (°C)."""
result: 44 (°C)
